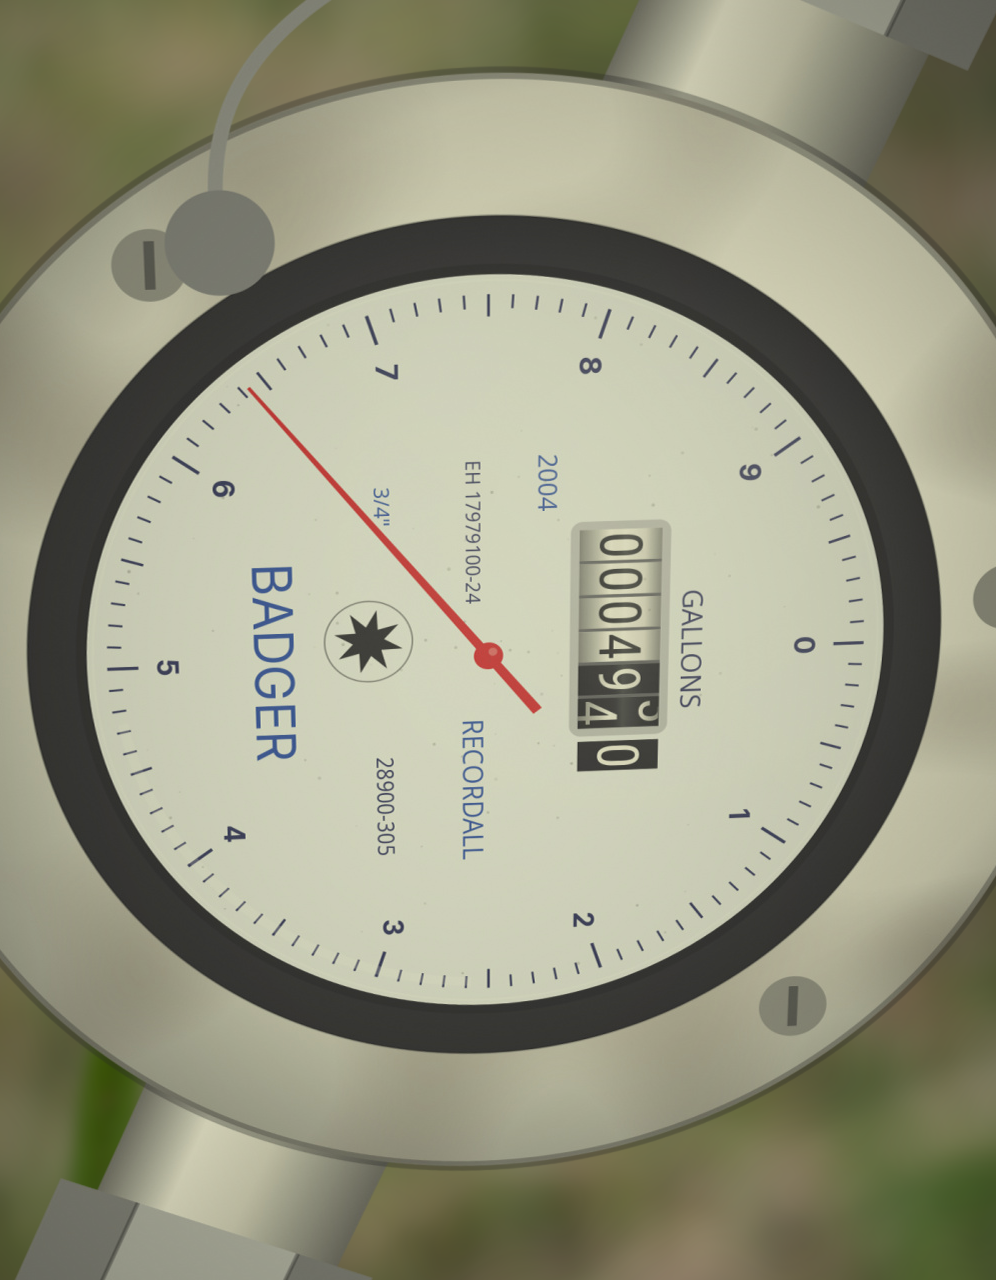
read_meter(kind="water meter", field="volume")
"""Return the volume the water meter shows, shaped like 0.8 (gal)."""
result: 4936.4 (gal)
